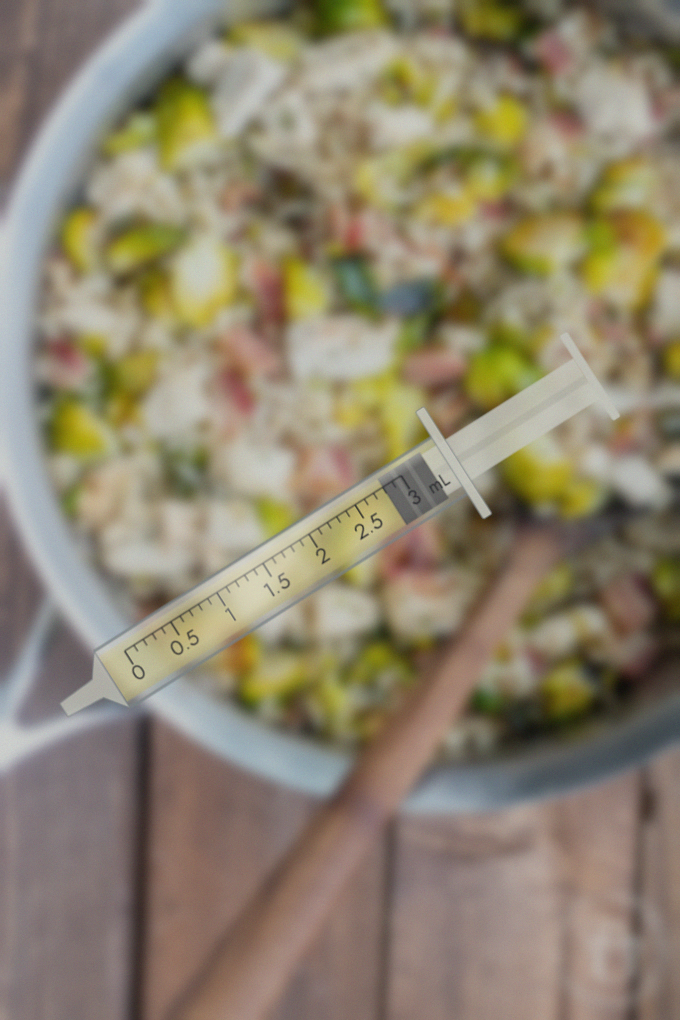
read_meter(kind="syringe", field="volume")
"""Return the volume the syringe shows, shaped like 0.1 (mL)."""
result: 2.8 (mL)
